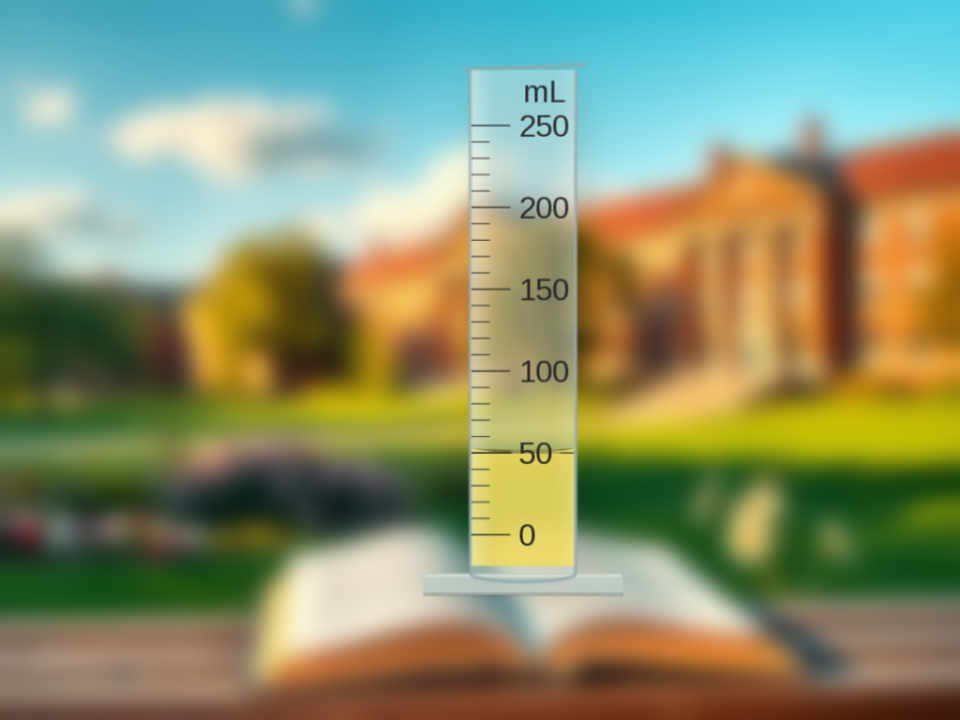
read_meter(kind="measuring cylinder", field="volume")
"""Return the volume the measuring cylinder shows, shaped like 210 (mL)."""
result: 50 (mL)
